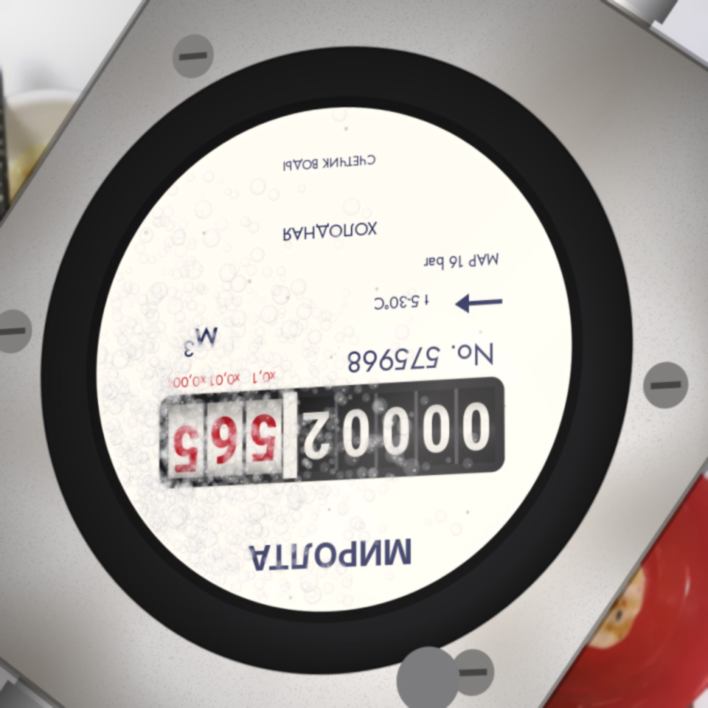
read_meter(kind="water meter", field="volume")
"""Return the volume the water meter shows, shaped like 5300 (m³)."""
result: 2.565 (m³)
